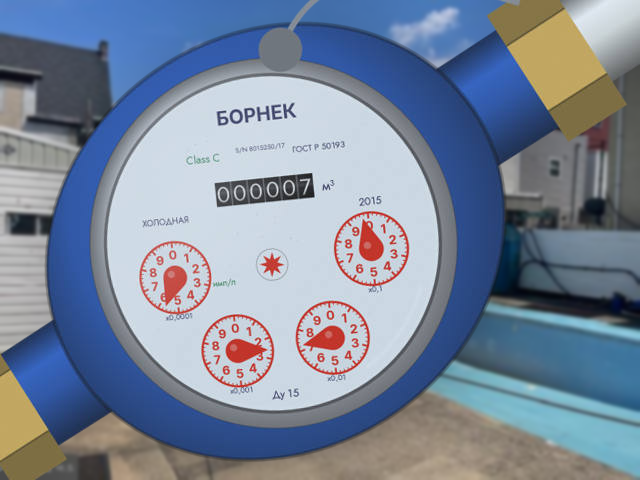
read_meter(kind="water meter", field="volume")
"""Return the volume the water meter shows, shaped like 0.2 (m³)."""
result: 6.9725 (m³)
